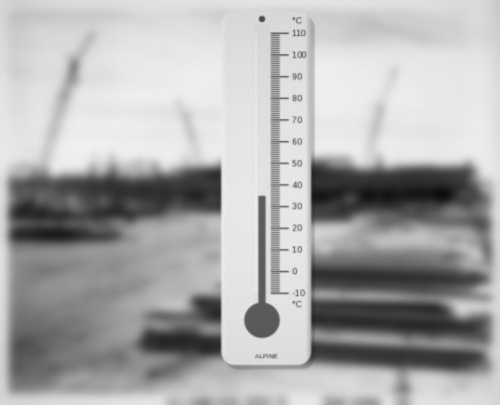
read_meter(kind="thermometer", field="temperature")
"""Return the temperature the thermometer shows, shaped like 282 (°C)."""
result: 35 (°C)
